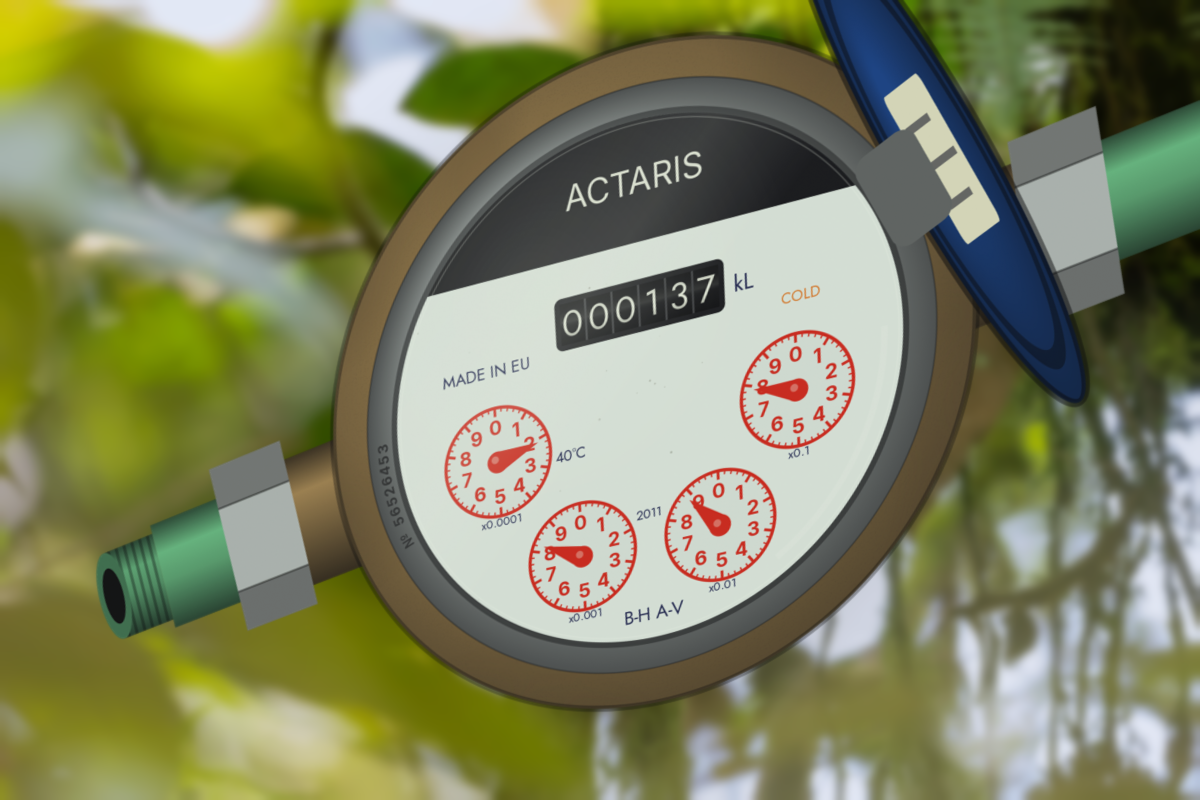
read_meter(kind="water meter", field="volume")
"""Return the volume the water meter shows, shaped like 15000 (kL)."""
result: 137.7882 (kL)
